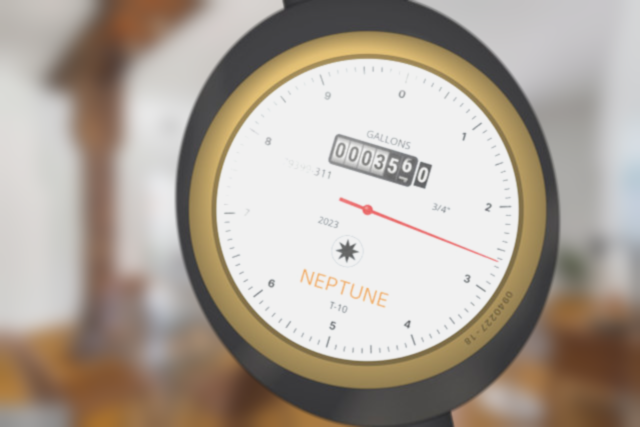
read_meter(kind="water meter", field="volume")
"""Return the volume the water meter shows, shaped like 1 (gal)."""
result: 3562.6 (gal)
